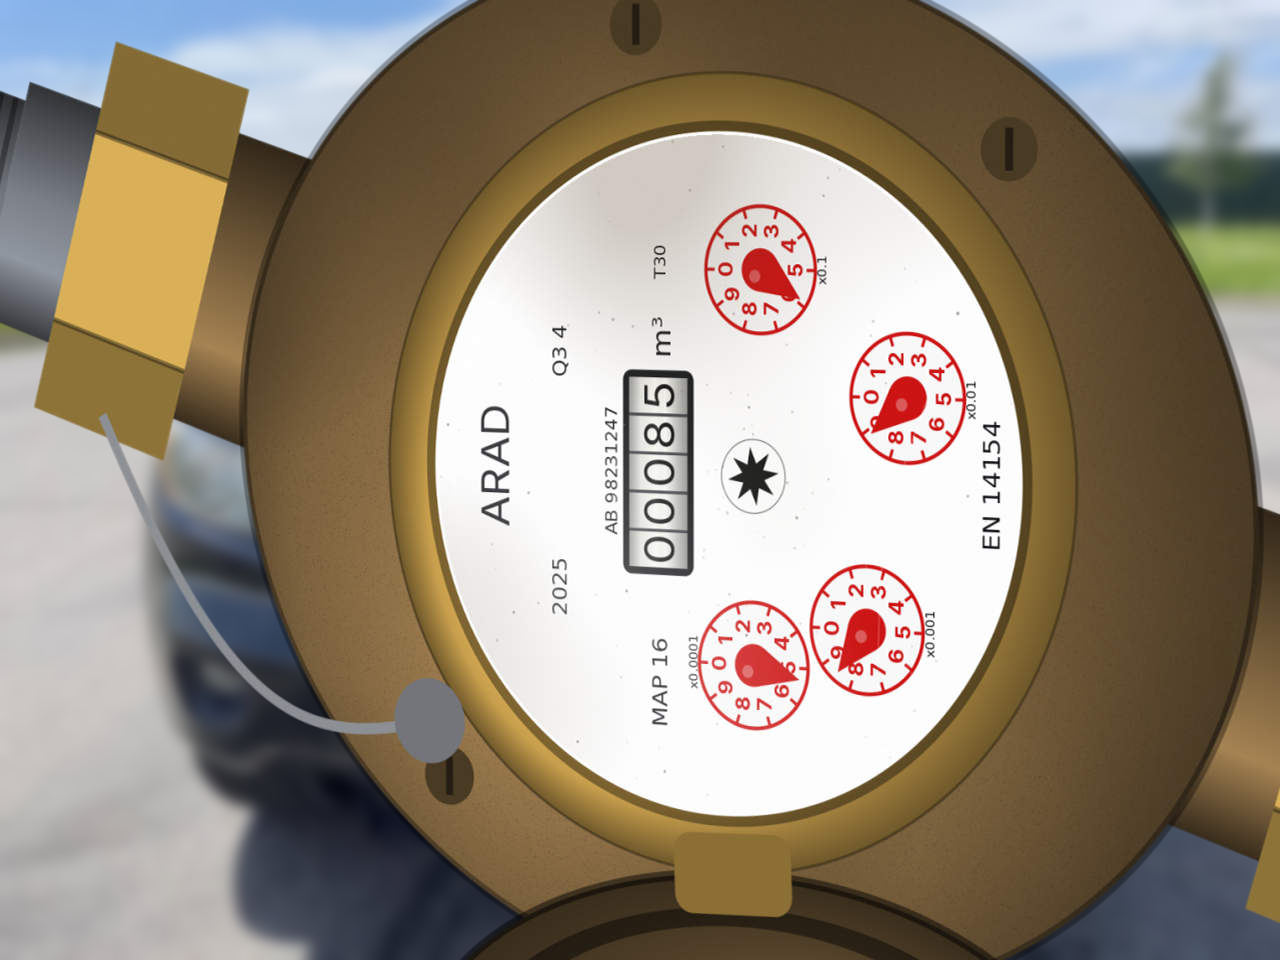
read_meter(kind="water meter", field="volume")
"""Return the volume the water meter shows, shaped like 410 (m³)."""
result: 85.5885 (m³)
